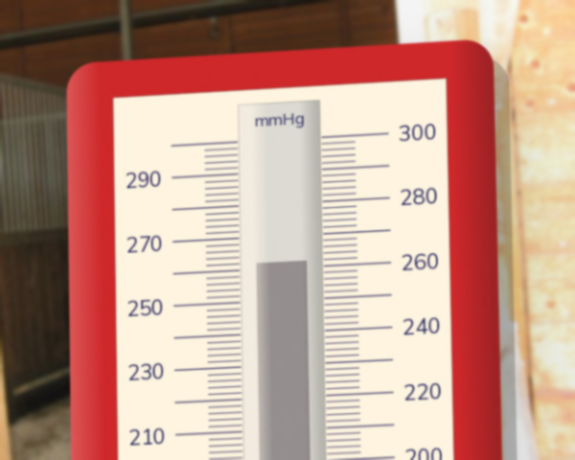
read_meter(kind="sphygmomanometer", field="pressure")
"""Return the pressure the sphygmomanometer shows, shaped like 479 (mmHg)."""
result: 262 (mmHg)
